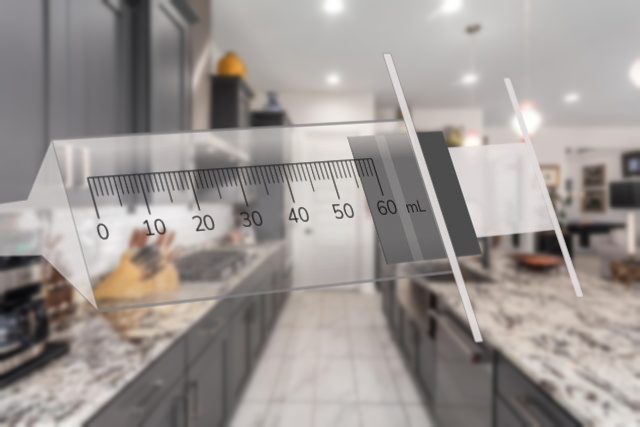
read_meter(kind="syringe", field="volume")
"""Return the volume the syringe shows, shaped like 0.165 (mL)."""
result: 56 (mL)
